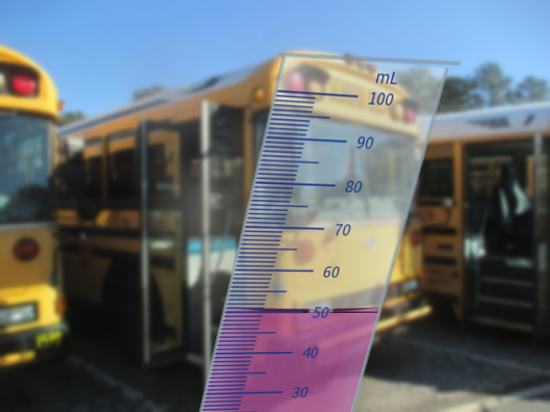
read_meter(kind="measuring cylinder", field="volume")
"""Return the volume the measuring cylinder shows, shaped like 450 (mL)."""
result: 50 (mL)
